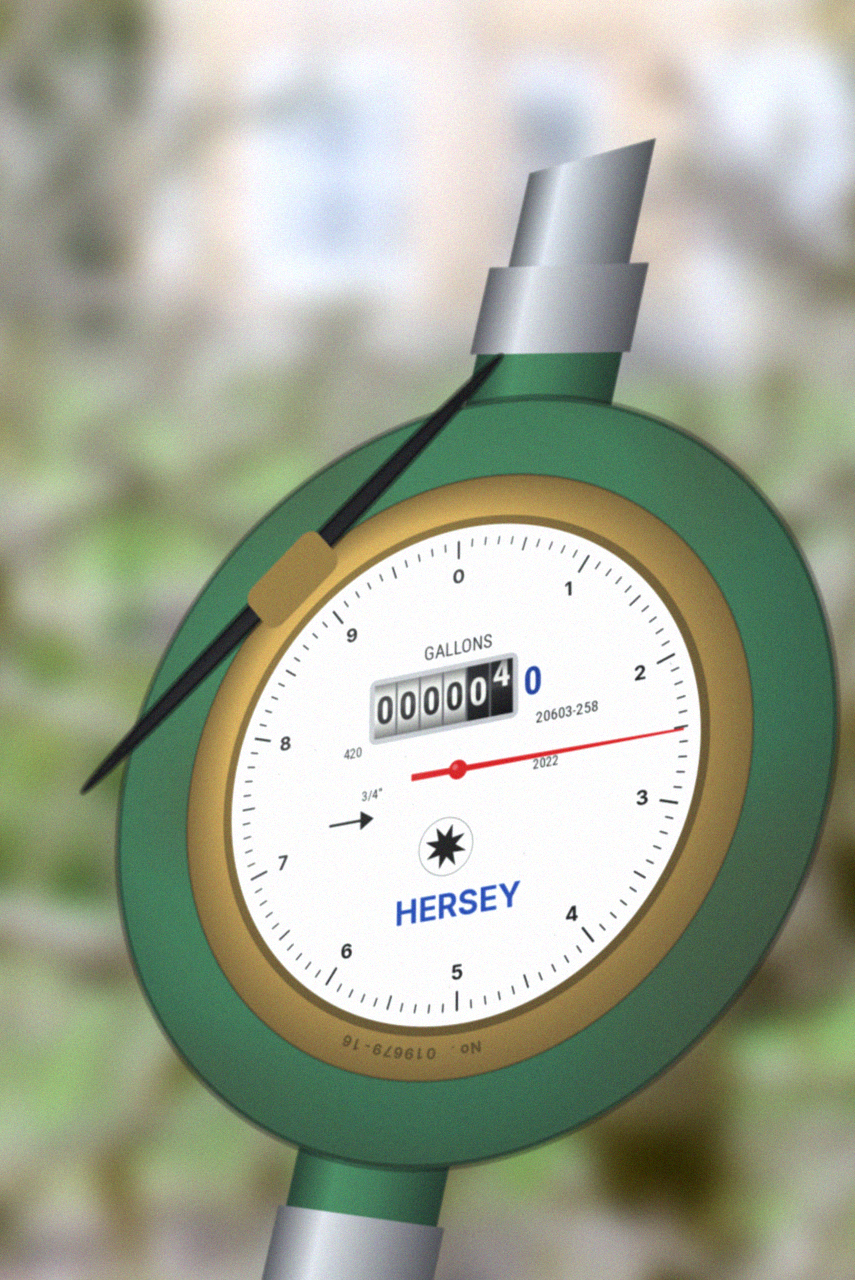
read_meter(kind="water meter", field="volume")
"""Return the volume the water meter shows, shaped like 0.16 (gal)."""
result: 42.5 (gal)
